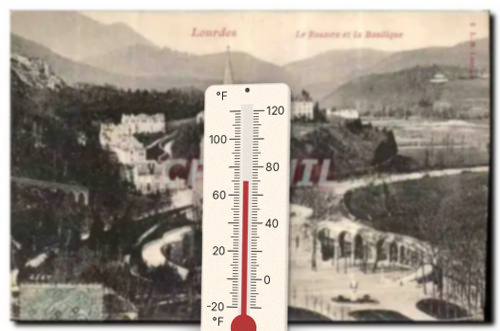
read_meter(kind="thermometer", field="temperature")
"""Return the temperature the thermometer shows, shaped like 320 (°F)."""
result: 70 (°F)
